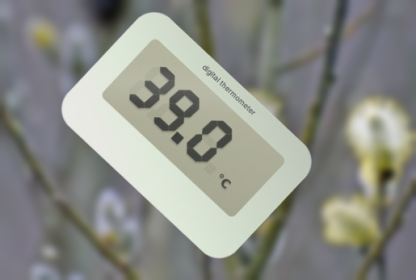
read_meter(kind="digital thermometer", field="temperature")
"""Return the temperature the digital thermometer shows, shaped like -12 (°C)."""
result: 39.0 (°C)
